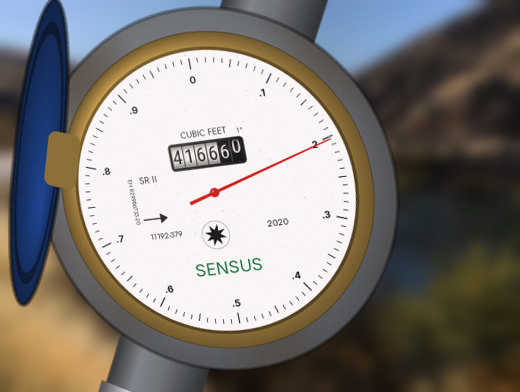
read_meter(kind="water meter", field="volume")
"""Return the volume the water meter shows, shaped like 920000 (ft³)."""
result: 416660.20 (ft³)
